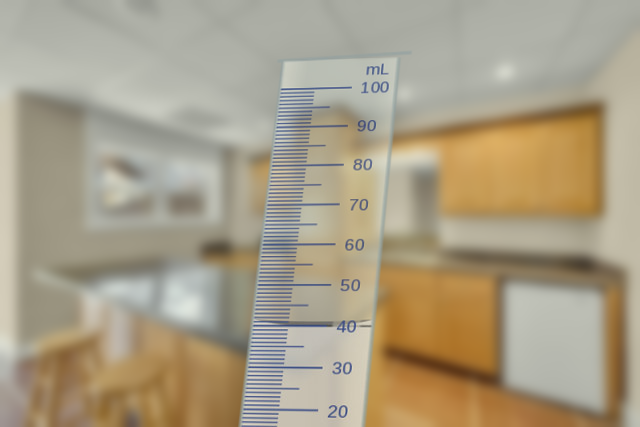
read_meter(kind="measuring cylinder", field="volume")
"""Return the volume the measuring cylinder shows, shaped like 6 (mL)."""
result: 40 (mL)
